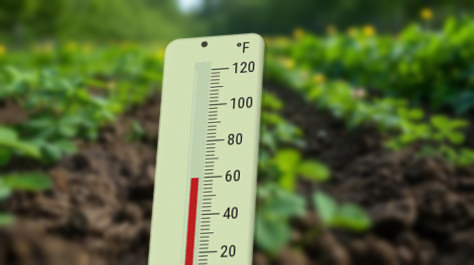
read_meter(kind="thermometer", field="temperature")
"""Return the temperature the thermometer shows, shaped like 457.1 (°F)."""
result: 60 (°F)
